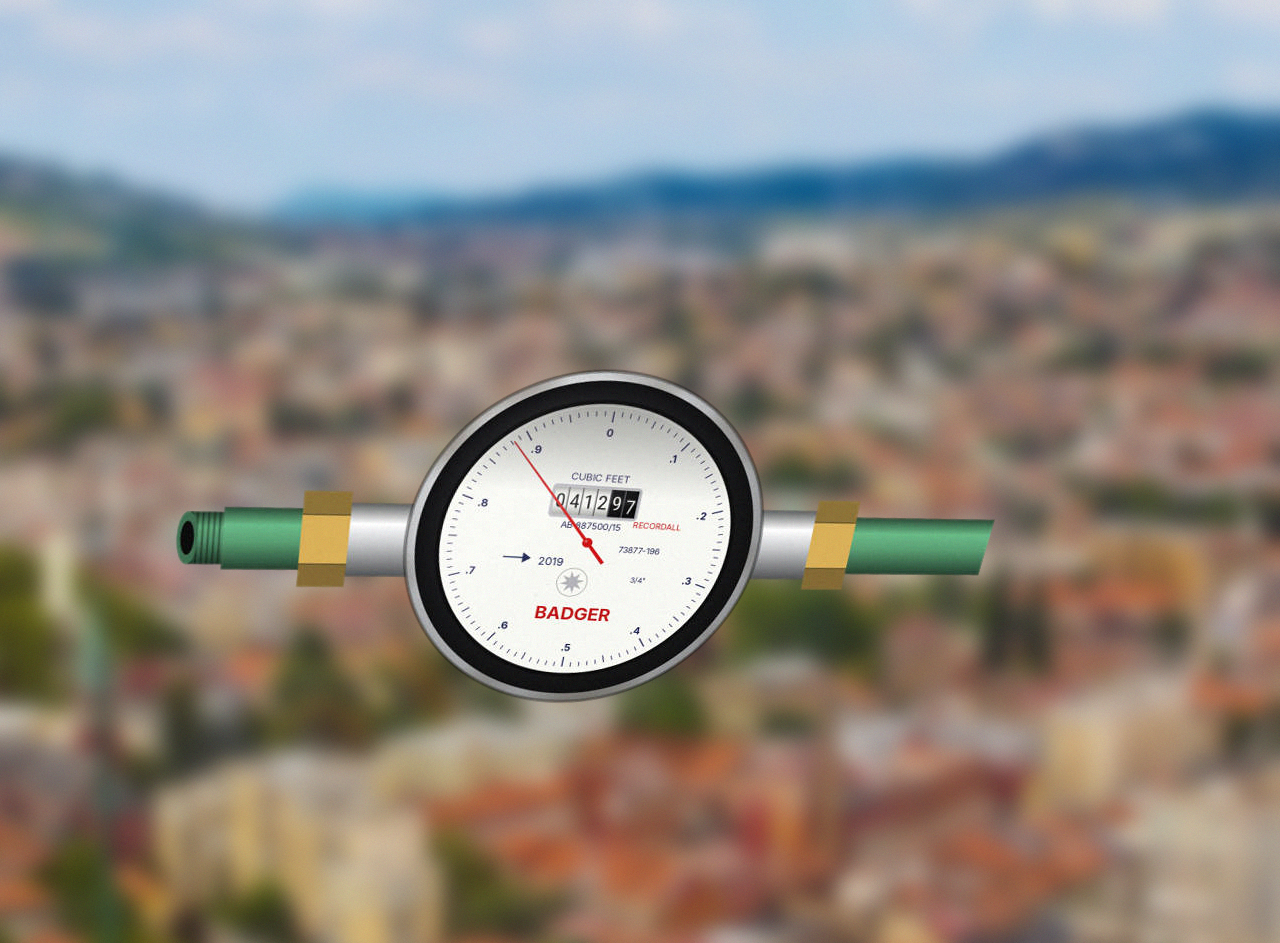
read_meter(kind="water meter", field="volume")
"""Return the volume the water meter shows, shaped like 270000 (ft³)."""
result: 41296.88 (ft³)
